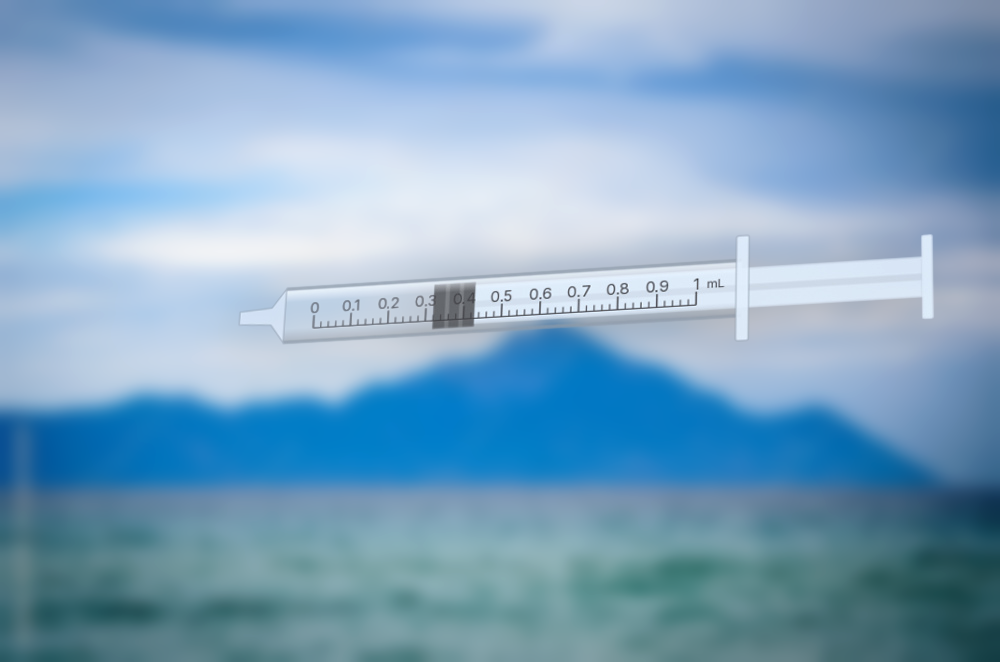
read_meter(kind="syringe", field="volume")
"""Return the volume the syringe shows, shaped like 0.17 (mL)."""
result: 0.32 (mL)
